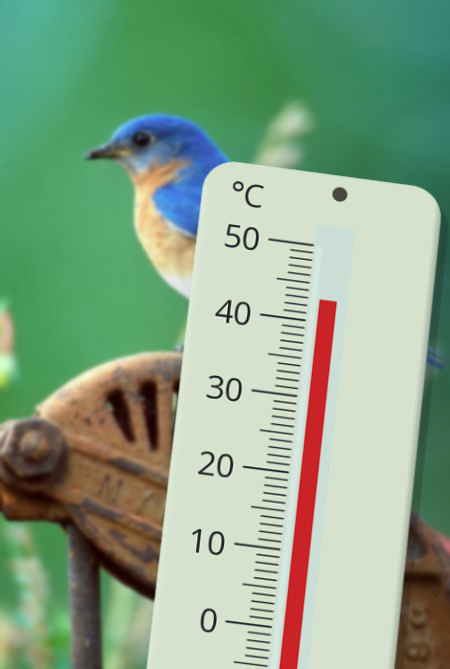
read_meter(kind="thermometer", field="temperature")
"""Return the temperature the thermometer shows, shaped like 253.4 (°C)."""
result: 43 (°C)
